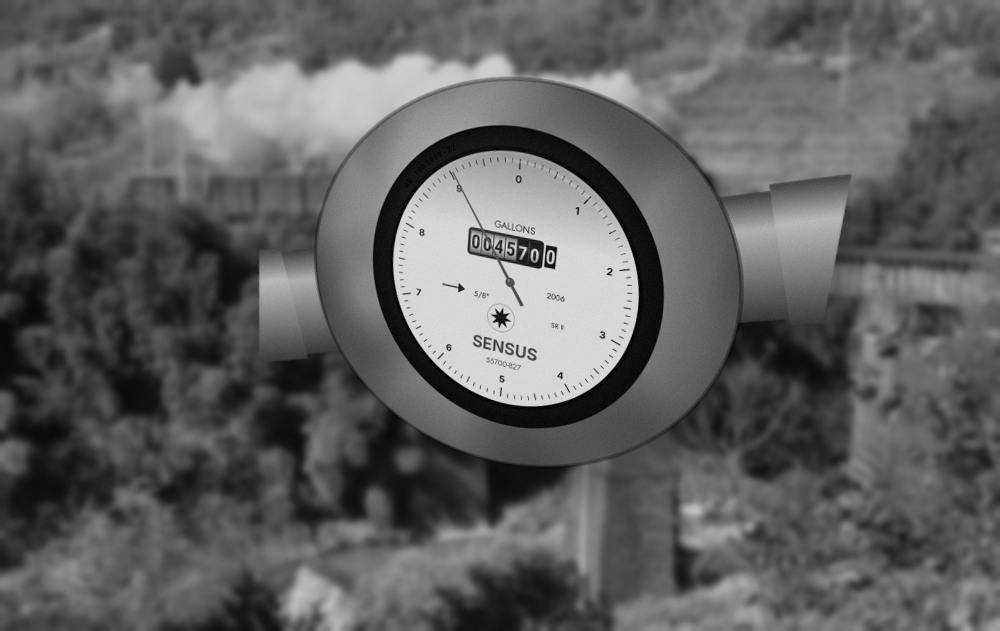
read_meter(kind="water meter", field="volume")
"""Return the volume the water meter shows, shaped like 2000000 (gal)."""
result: 45699.0 (gal)
